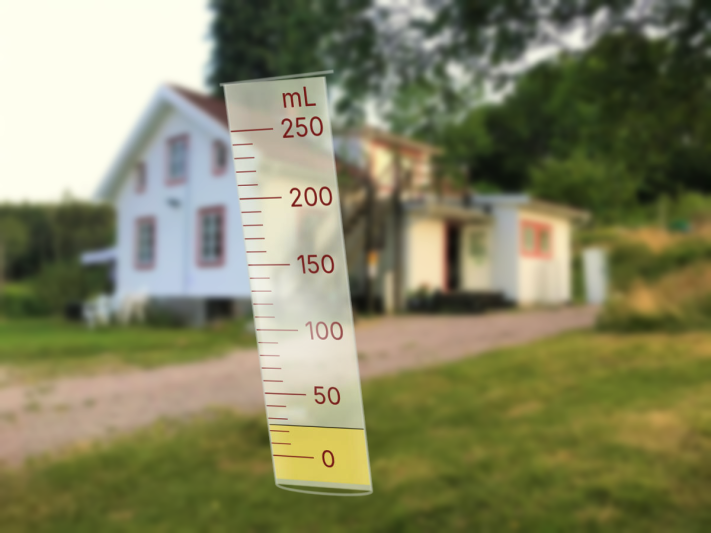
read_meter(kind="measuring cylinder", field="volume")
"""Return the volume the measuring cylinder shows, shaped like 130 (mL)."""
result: 25 (mL)
